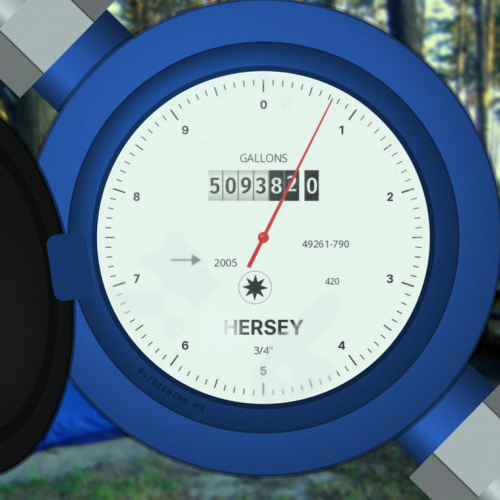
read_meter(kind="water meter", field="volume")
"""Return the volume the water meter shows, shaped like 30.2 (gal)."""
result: 5093820.7 (gal)
